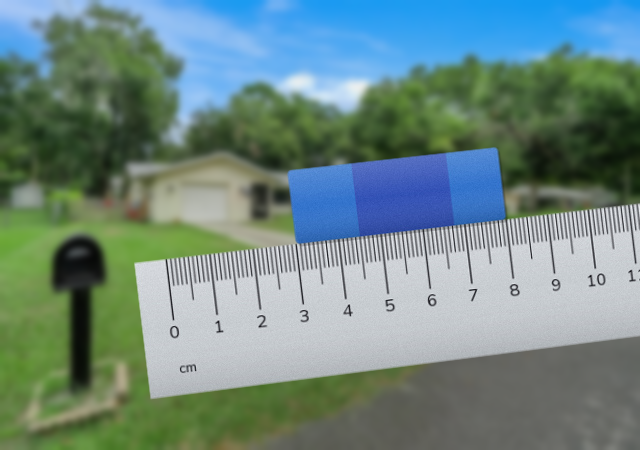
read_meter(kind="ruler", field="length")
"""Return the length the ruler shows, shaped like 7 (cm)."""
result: 5 (cm)
